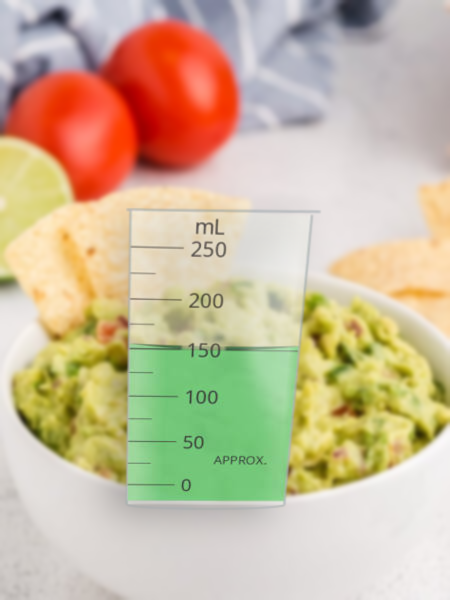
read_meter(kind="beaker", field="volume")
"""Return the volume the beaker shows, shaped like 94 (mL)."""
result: 150 (mL)
